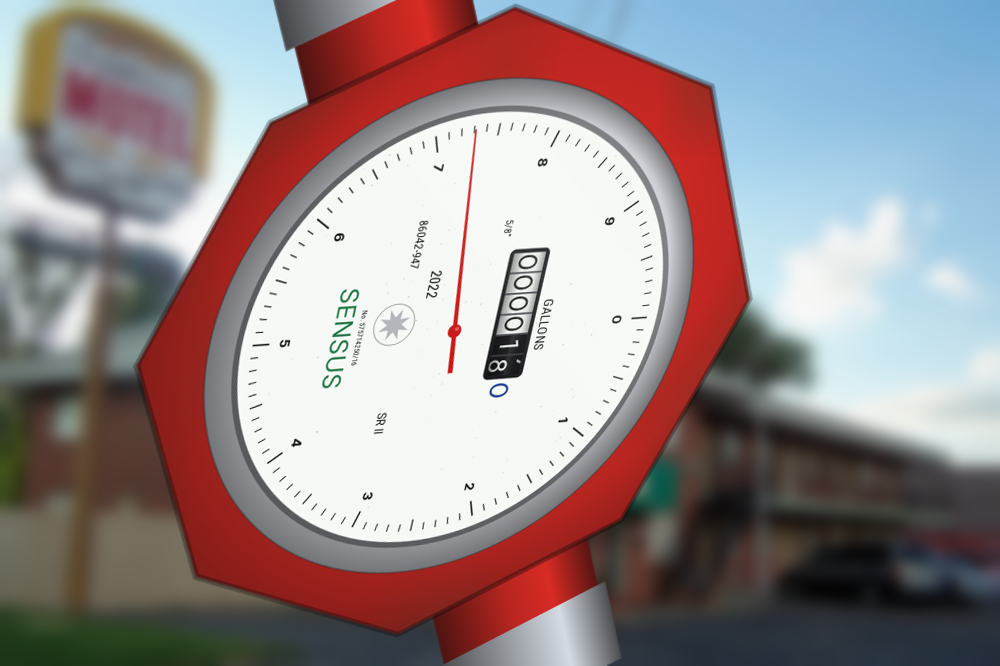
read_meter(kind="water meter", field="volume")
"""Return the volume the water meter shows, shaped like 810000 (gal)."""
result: 177.3 (gal)
